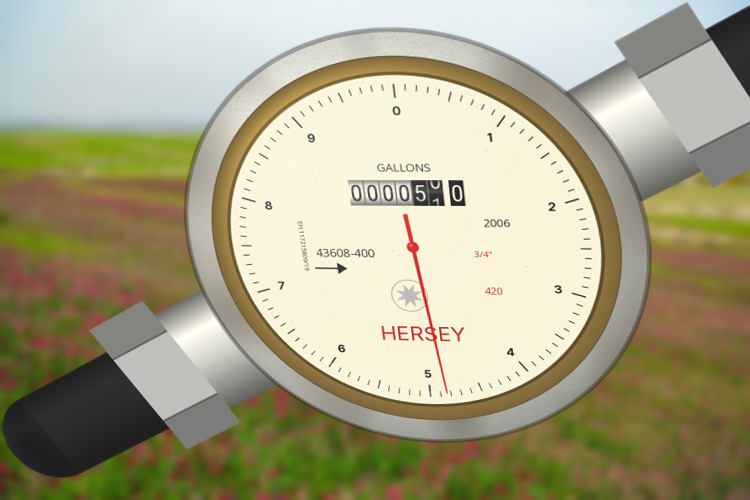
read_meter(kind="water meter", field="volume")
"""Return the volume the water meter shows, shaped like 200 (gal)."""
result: 504.8 (gal)
